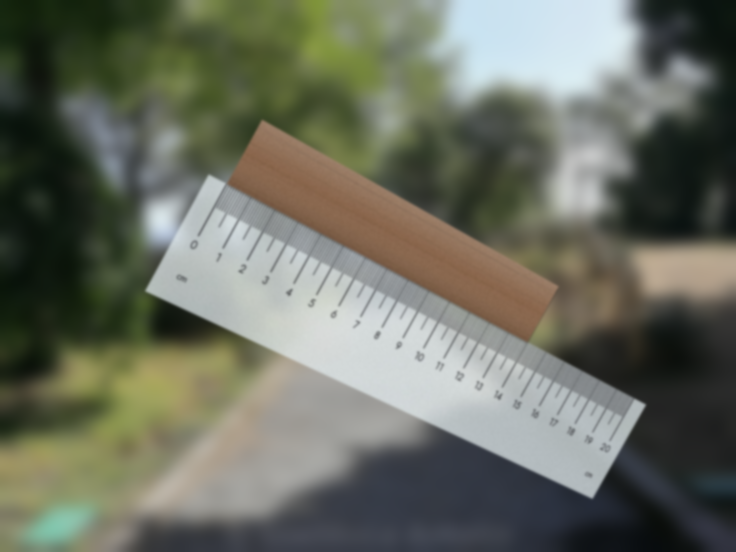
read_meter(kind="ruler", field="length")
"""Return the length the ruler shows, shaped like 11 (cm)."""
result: 14 (cm)
